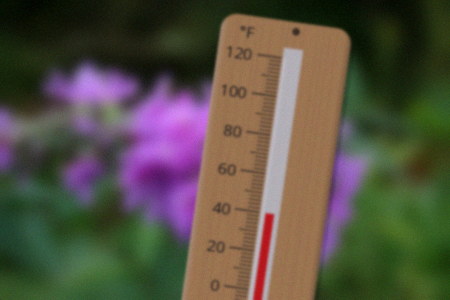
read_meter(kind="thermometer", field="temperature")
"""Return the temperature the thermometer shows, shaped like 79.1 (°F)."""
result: 40 (°F)
